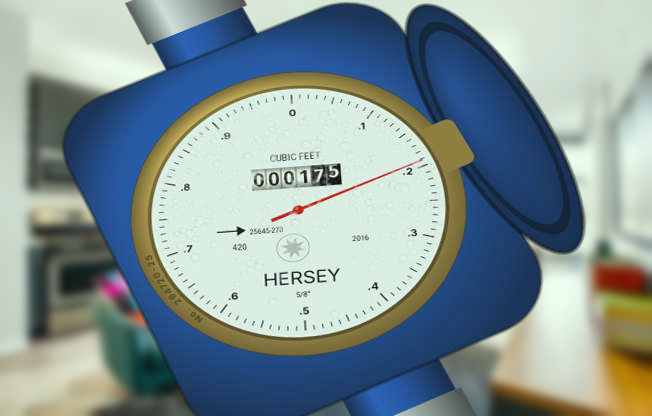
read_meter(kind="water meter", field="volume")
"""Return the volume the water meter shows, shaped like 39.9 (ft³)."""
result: 175.19 (ft³)
